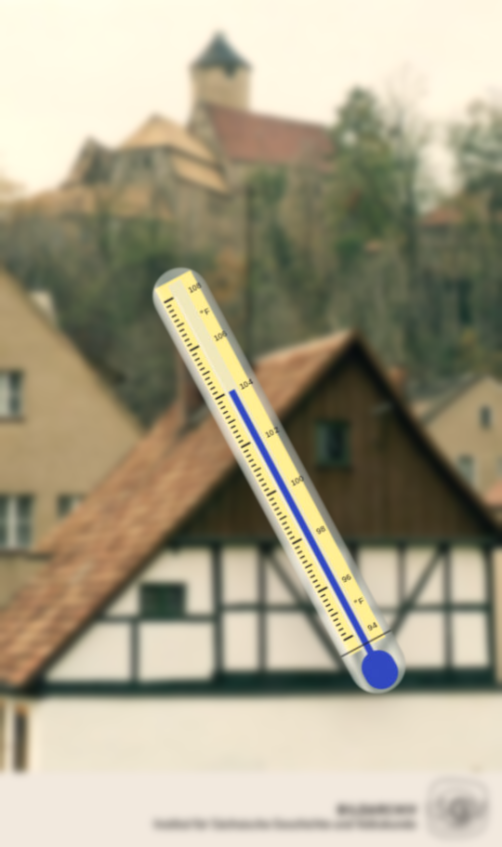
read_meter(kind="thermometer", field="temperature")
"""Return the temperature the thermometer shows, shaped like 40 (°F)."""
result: 104 (°F)
